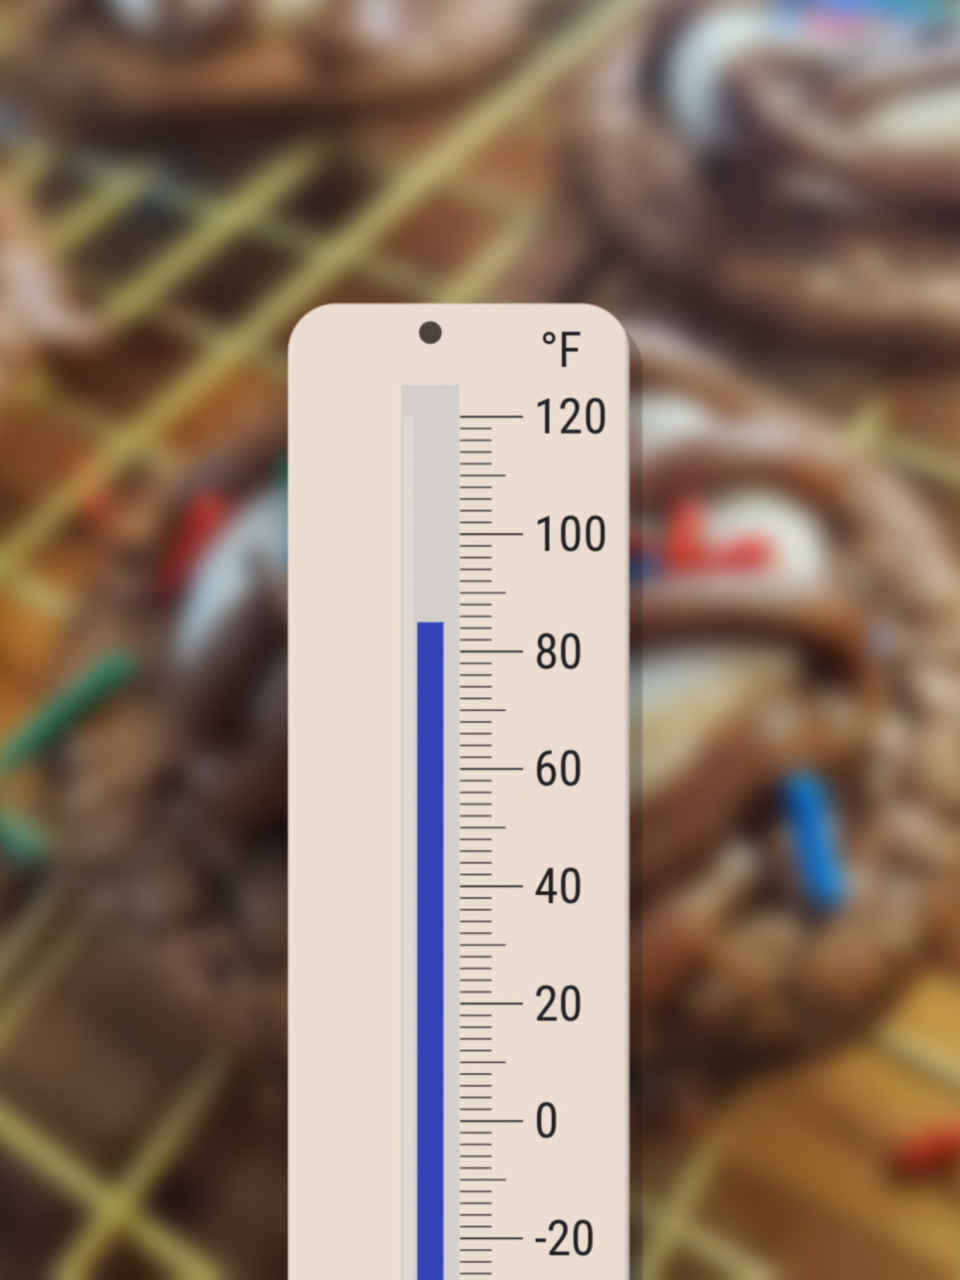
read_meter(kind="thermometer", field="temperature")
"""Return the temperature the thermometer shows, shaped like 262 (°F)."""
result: 85 (°F)
